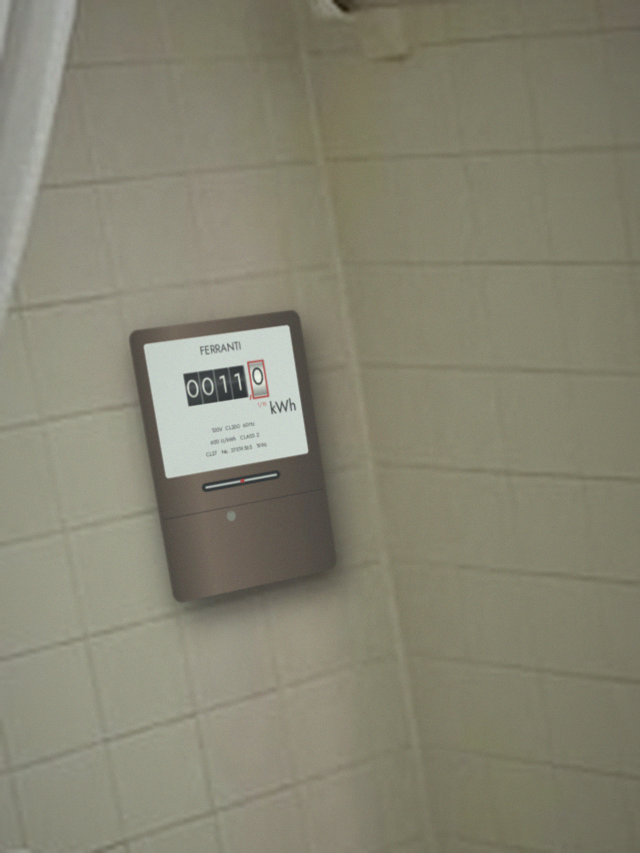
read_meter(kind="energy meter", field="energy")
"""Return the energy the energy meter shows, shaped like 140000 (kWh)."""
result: 11.0 (kWh)
